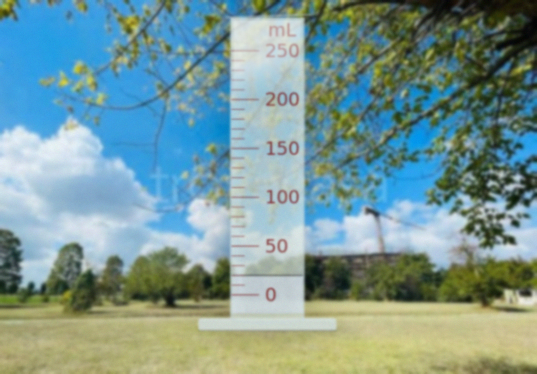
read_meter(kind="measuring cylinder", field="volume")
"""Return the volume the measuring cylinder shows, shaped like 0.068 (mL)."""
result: 20 (mL)
